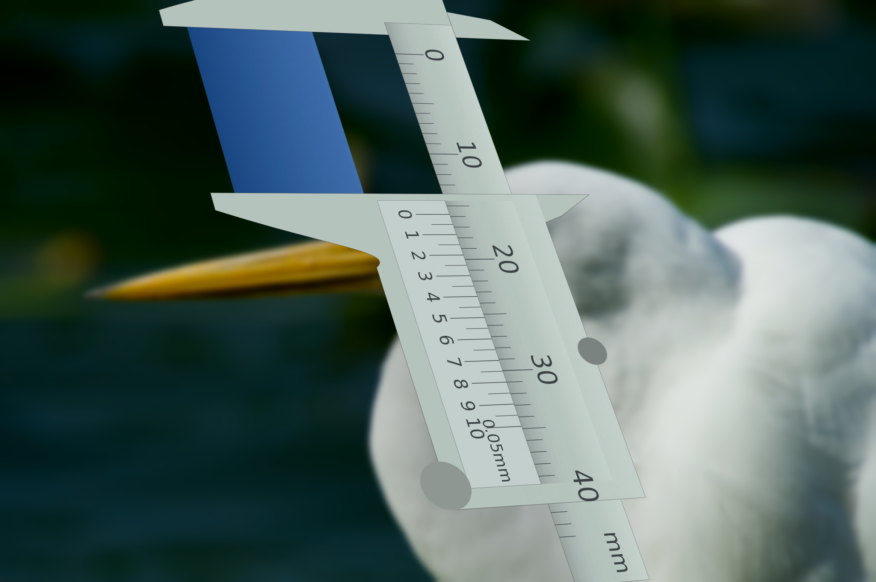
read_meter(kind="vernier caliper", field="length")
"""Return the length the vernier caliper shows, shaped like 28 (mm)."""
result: 15.8 (mm)
